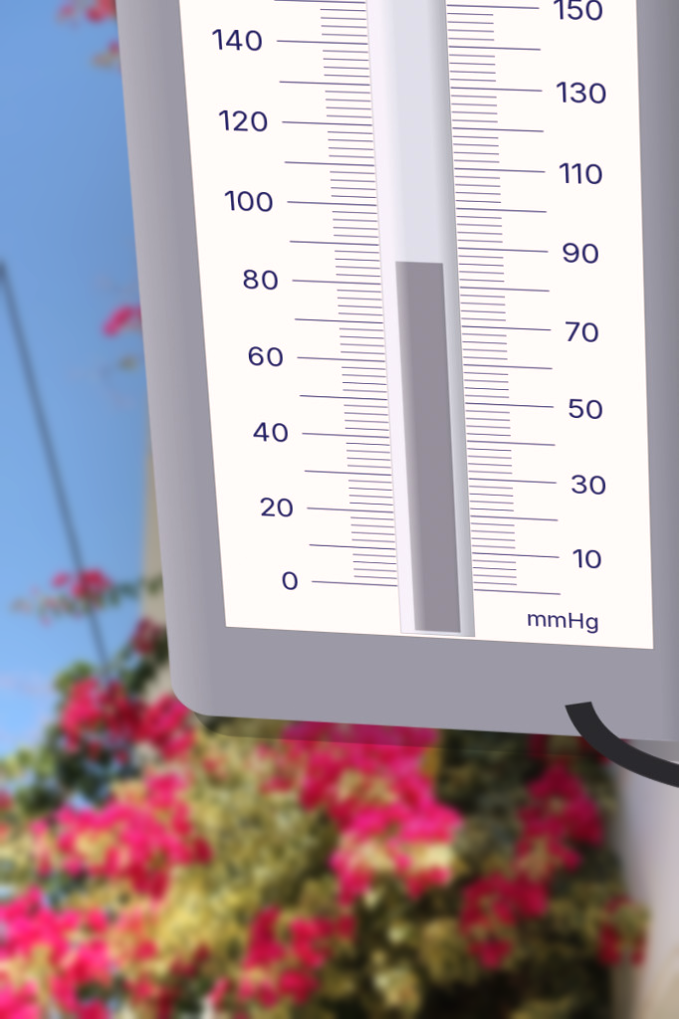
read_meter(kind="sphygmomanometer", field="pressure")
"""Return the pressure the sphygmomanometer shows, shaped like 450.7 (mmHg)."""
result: 86 (mmHg)
